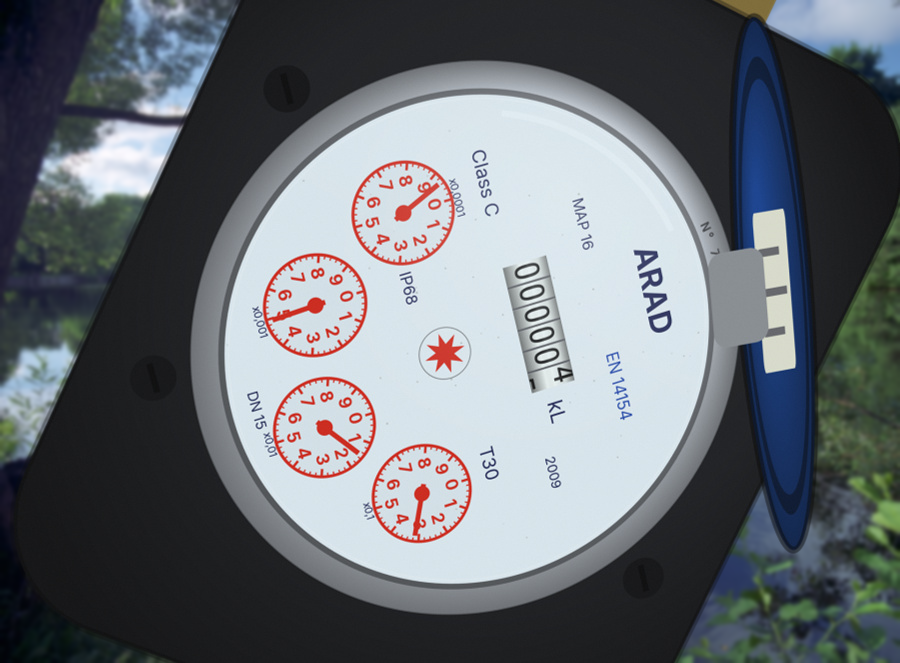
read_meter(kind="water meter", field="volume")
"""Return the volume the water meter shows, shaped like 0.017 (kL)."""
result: 4.3149 (kL)
